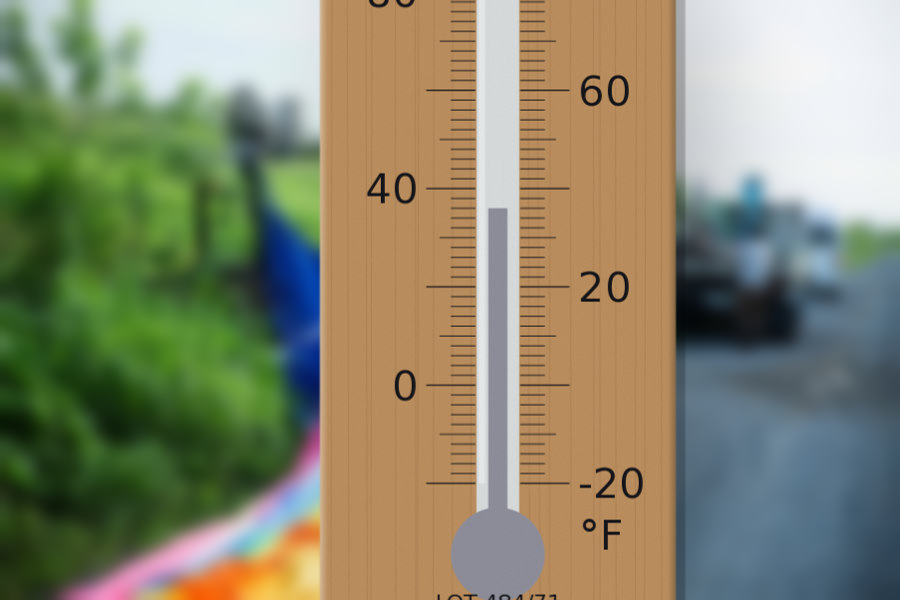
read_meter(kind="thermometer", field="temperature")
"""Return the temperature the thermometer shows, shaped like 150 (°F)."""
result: 36 (°F)
